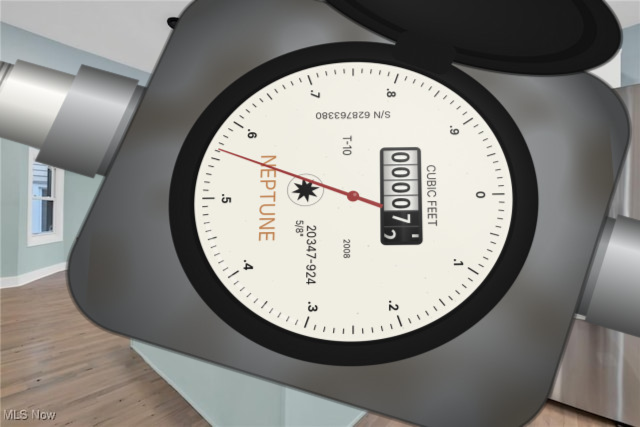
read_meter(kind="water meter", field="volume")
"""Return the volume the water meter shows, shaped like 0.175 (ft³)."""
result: 71.56 (ft³)
